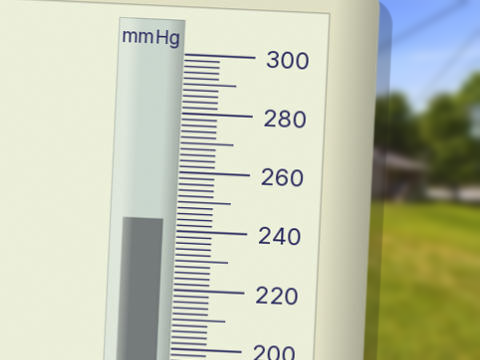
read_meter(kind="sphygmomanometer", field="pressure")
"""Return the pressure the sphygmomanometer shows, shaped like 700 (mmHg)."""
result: 244 (mmHg)
